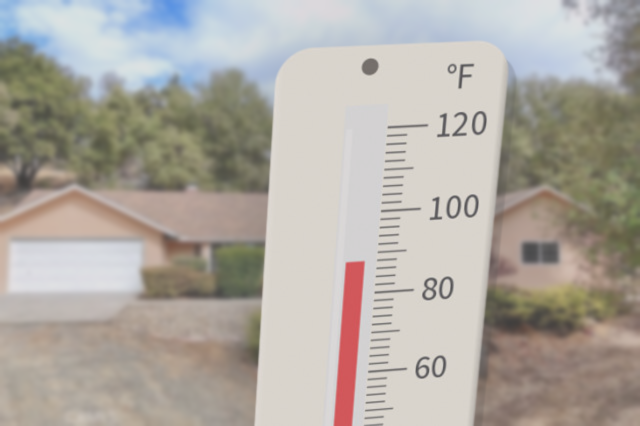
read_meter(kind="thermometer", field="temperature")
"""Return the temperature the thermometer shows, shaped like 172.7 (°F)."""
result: 88 (°F)
